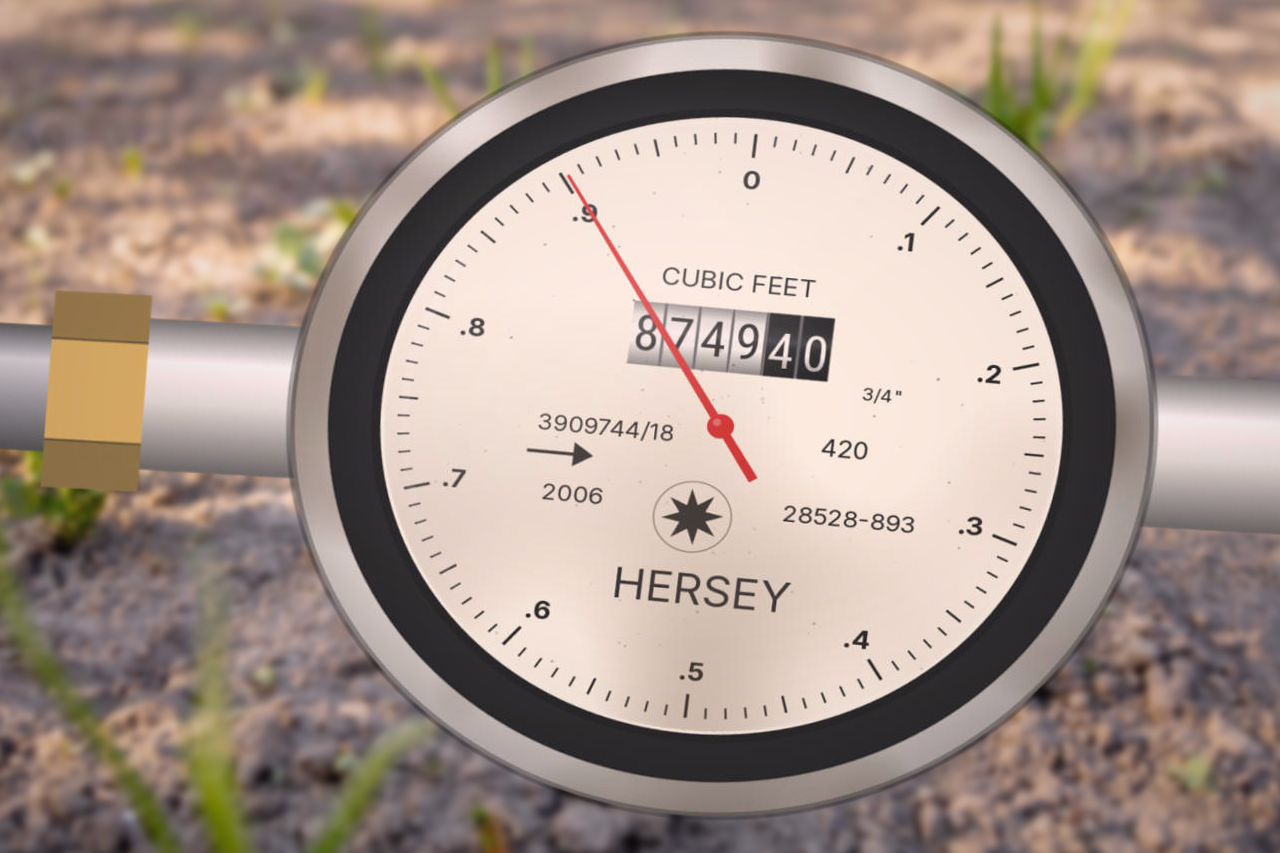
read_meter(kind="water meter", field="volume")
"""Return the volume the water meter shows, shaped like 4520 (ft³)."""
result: 874939.90 (ft³)
